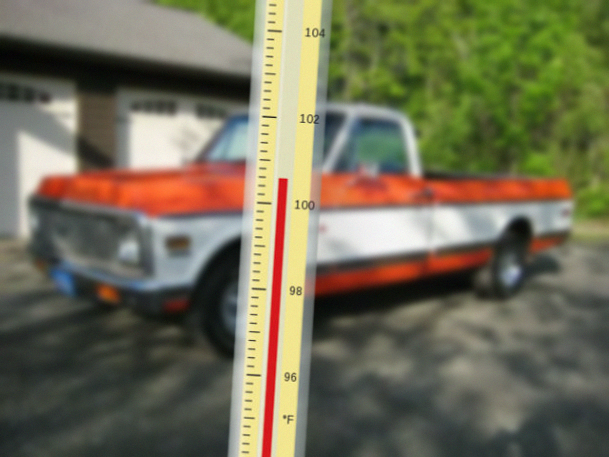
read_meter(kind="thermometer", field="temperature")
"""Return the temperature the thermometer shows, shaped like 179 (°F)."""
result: 100.6 (°F)
